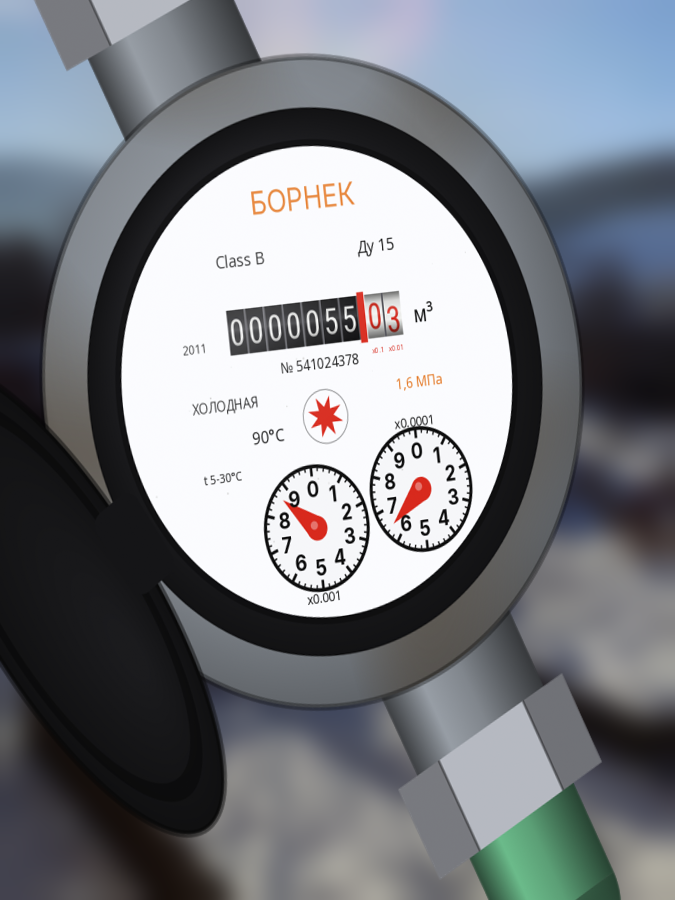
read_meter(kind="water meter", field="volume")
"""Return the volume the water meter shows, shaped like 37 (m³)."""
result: 55.0286 (m³)
